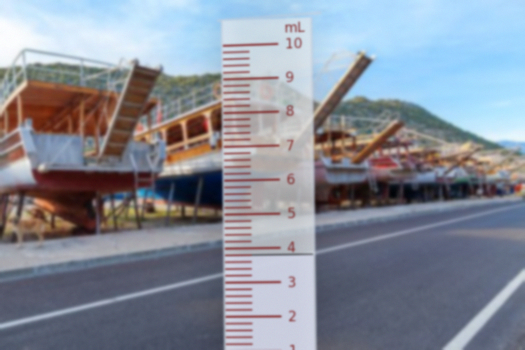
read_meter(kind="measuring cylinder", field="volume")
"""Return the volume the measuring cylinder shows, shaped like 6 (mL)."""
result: 3.8 (mL)
